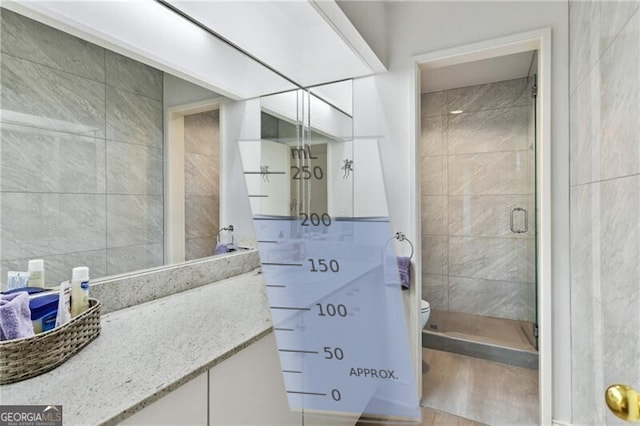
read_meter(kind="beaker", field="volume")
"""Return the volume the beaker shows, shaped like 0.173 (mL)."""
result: 200 (mL)
